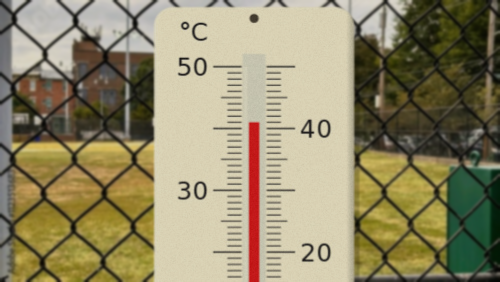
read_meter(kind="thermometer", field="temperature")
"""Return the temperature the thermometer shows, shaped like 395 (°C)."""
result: 41 (°C)
